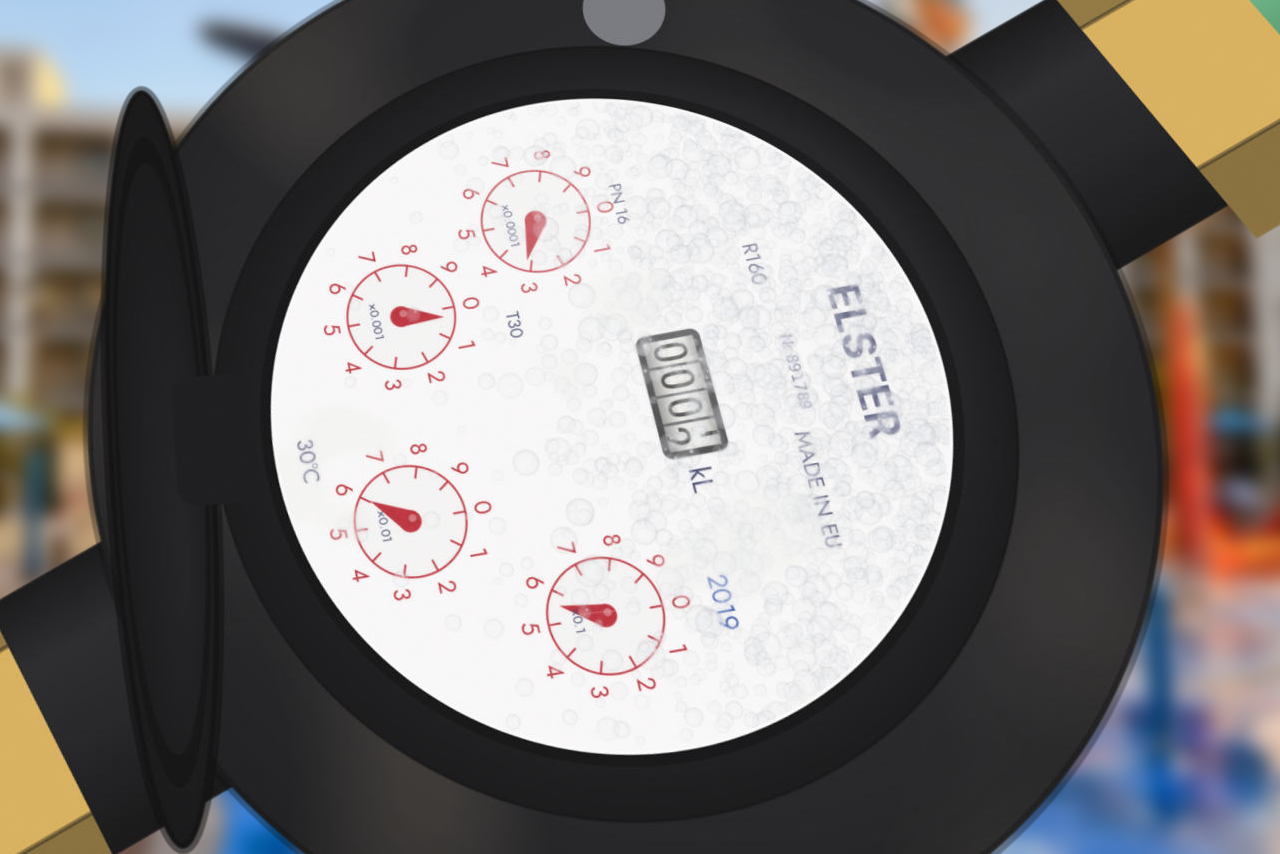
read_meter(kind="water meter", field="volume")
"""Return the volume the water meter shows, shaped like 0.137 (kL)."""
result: 1.5603 (kL)
